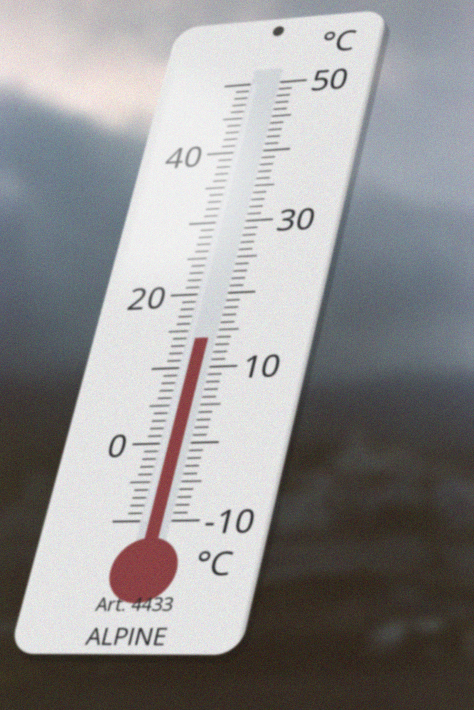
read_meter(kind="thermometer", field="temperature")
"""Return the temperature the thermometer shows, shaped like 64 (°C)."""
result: 14 (°C)
